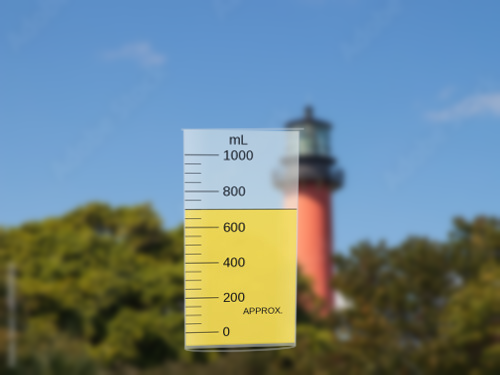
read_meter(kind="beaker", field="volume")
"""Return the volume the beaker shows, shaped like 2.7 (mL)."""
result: 700 (mL)
